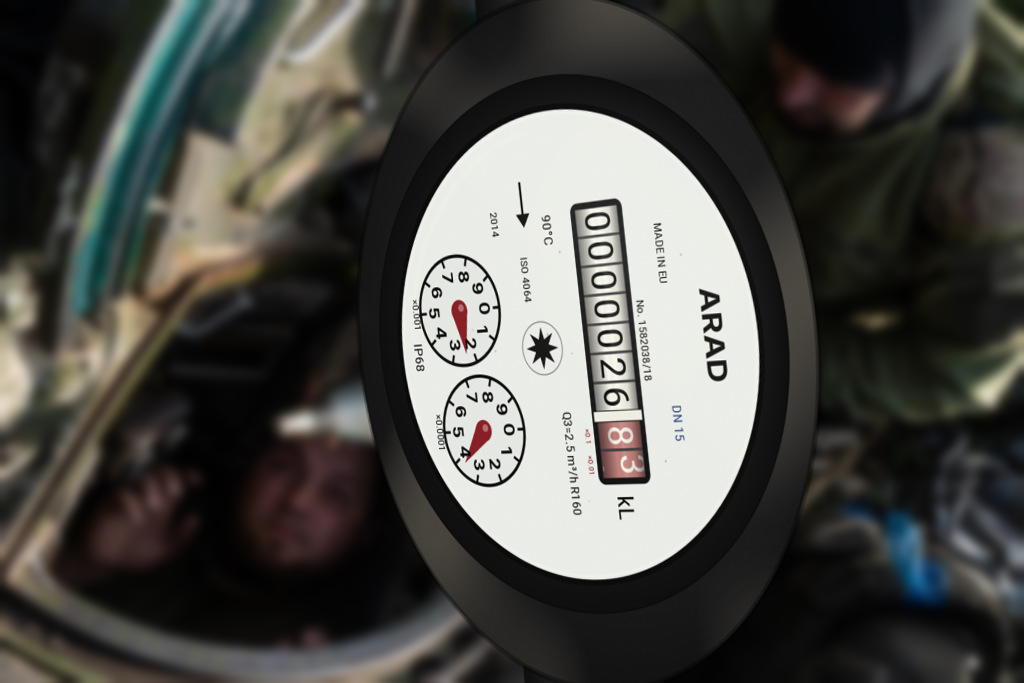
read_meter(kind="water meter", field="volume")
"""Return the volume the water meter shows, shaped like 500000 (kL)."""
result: 26.8323 (kL)
